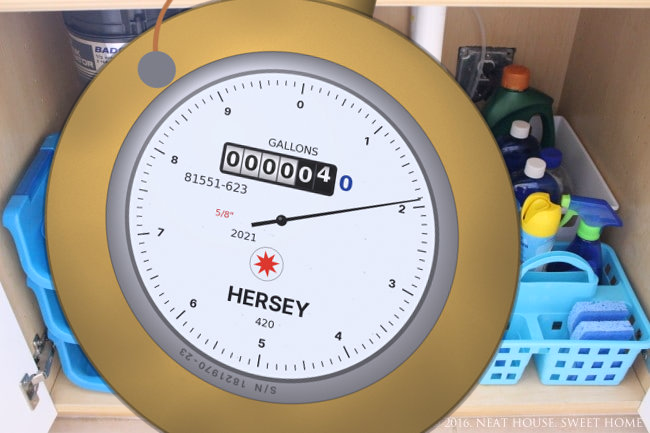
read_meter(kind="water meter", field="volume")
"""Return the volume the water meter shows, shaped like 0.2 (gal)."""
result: 41.9 (gal)
